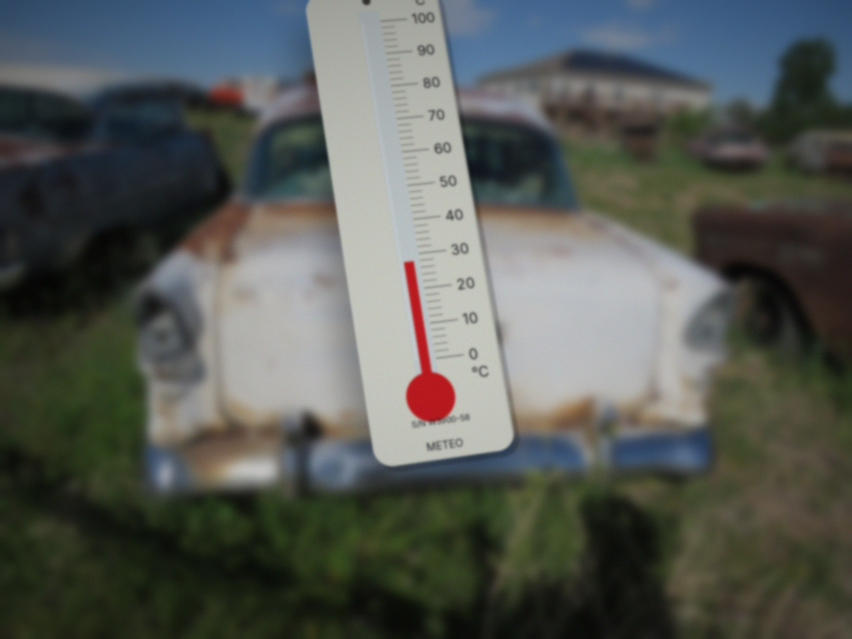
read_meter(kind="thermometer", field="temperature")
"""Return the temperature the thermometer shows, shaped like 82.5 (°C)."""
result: 28 (°C)
